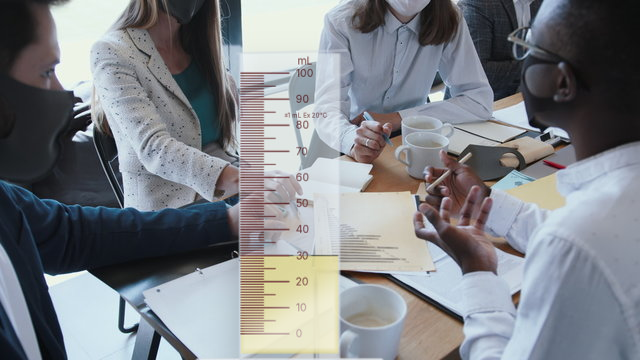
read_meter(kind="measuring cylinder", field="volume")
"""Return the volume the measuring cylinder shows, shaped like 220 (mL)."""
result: 30 (mL)
